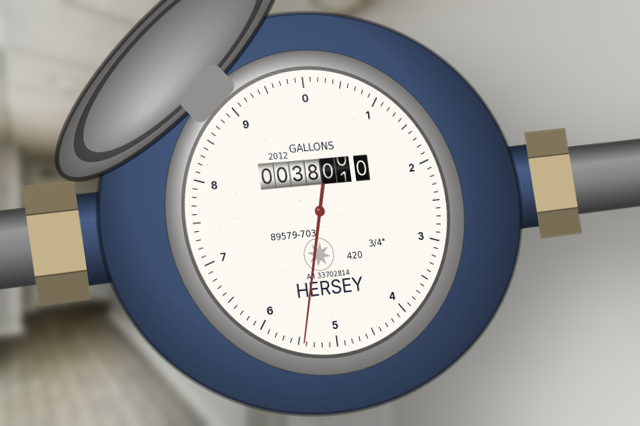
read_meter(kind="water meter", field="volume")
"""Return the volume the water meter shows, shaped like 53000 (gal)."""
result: 38005.4 (gal)
